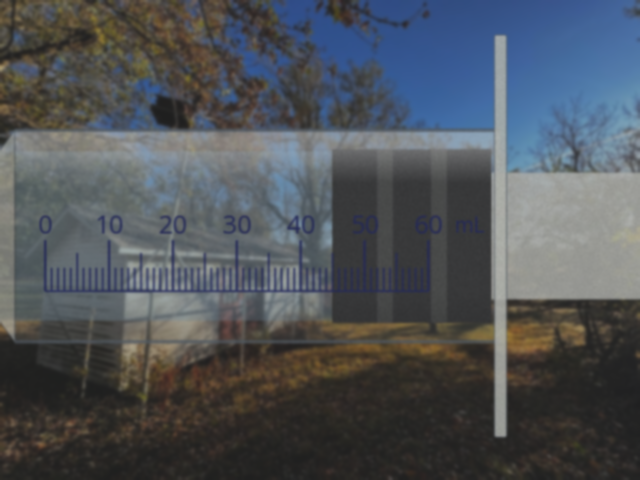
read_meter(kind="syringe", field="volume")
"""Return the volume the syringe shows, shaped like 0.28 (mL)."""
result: 45 (mL)
